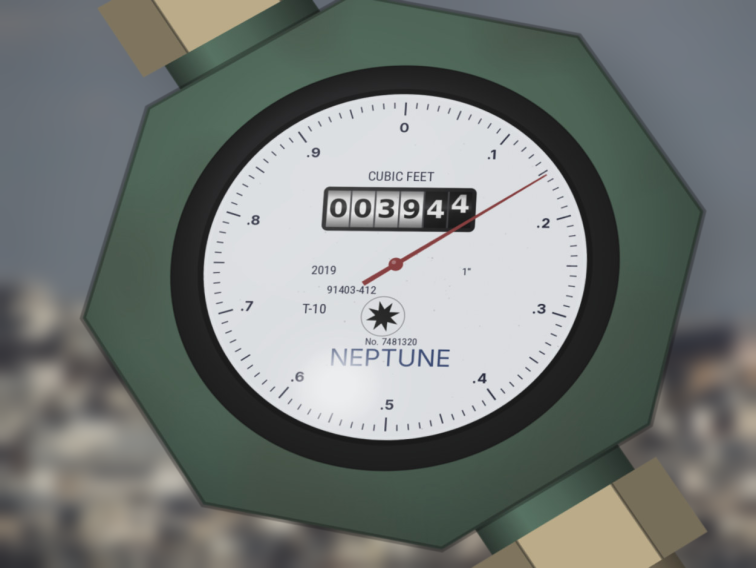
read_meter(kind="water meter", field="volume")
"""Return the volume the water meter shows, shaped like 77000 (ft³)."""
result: 3944.15 (ft³)
